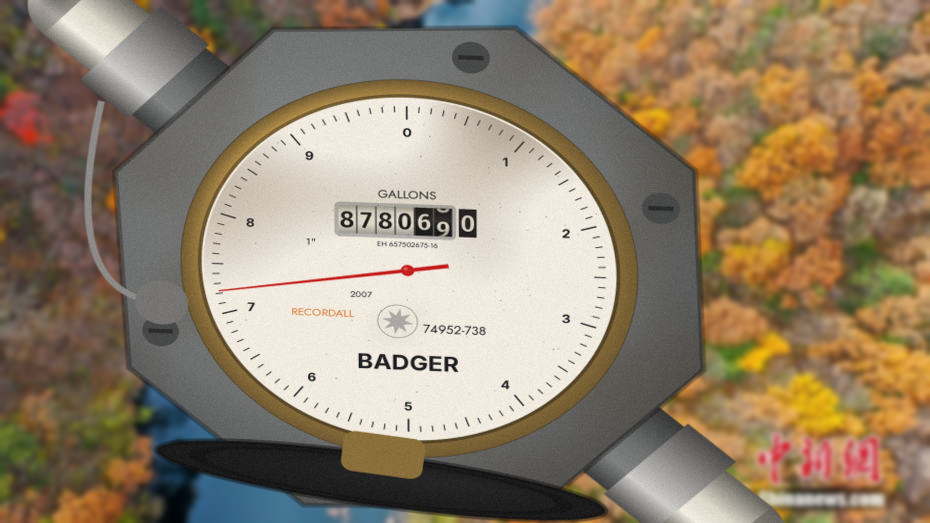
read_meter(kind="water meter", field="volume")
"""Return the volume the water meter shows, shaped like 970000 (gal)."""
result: 8780687.2 (gal)
